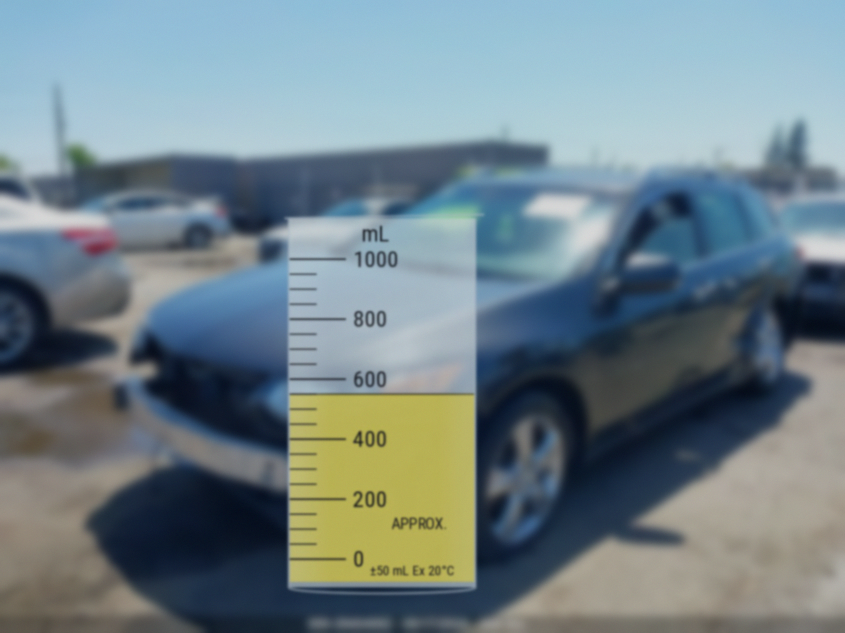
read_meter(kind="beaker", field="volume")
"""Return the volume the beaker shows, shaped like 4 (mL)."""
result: 550 (mL)
